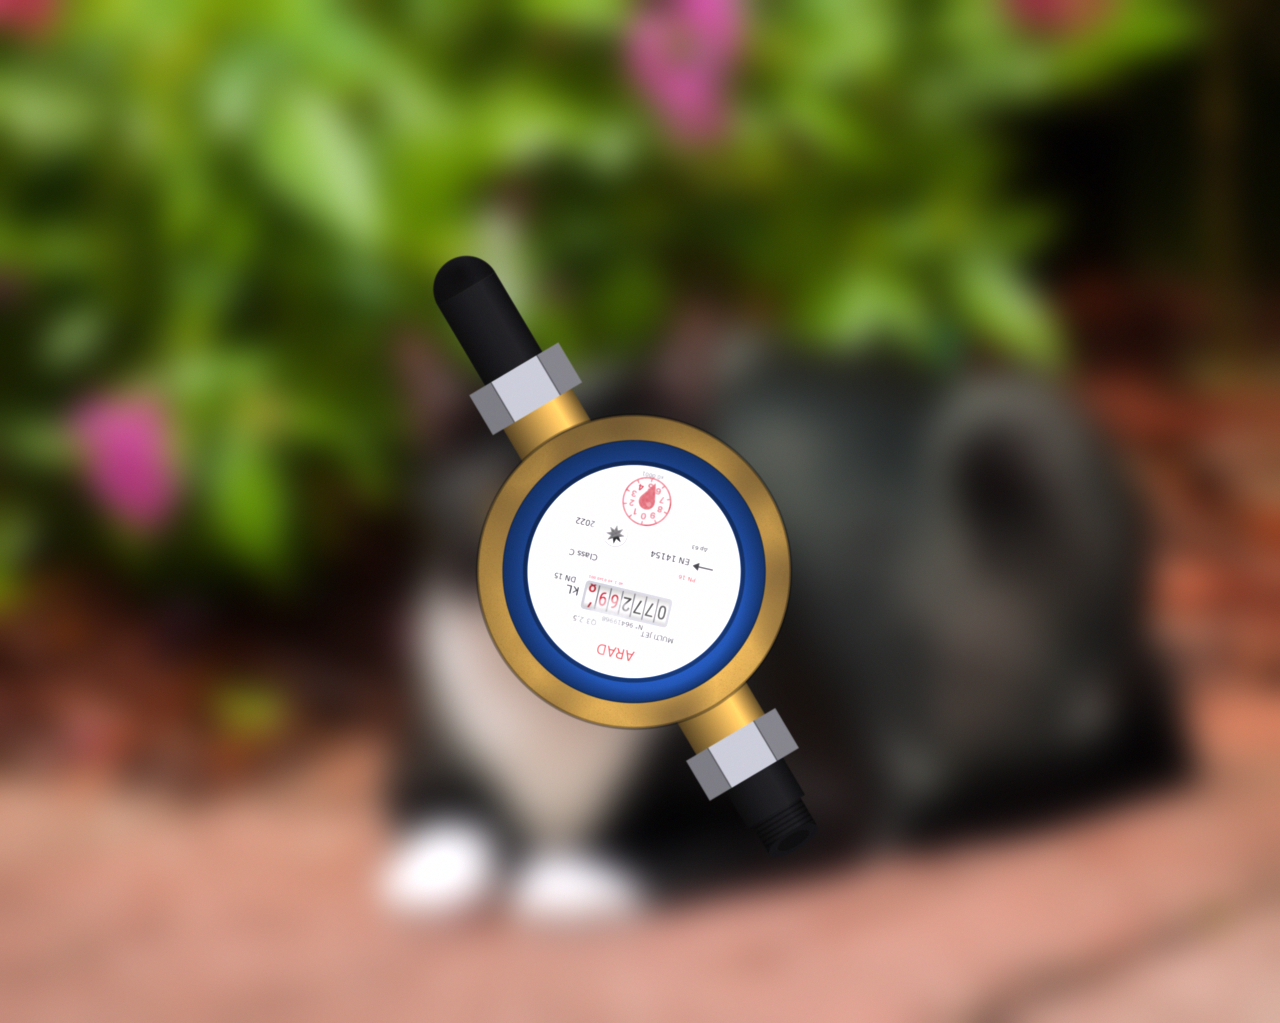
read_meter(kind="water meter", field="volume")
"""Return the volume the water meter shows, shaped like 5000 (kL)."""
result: 772.6975 (kL)
